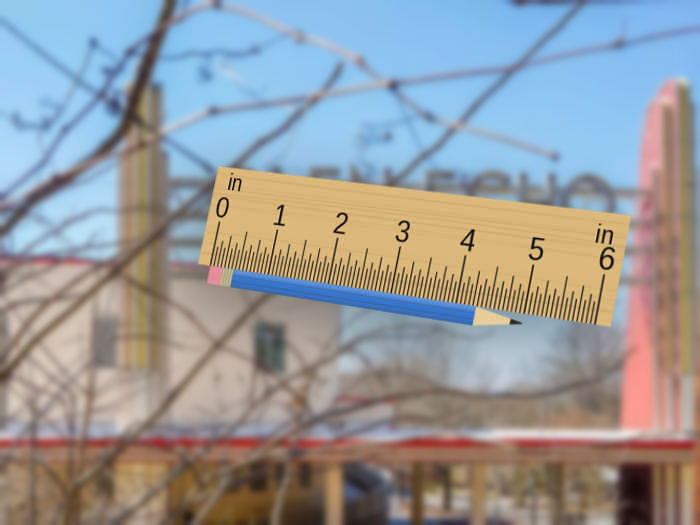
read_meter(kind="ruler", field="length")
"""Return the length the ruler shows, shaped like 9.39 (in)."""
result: 5 (in)
